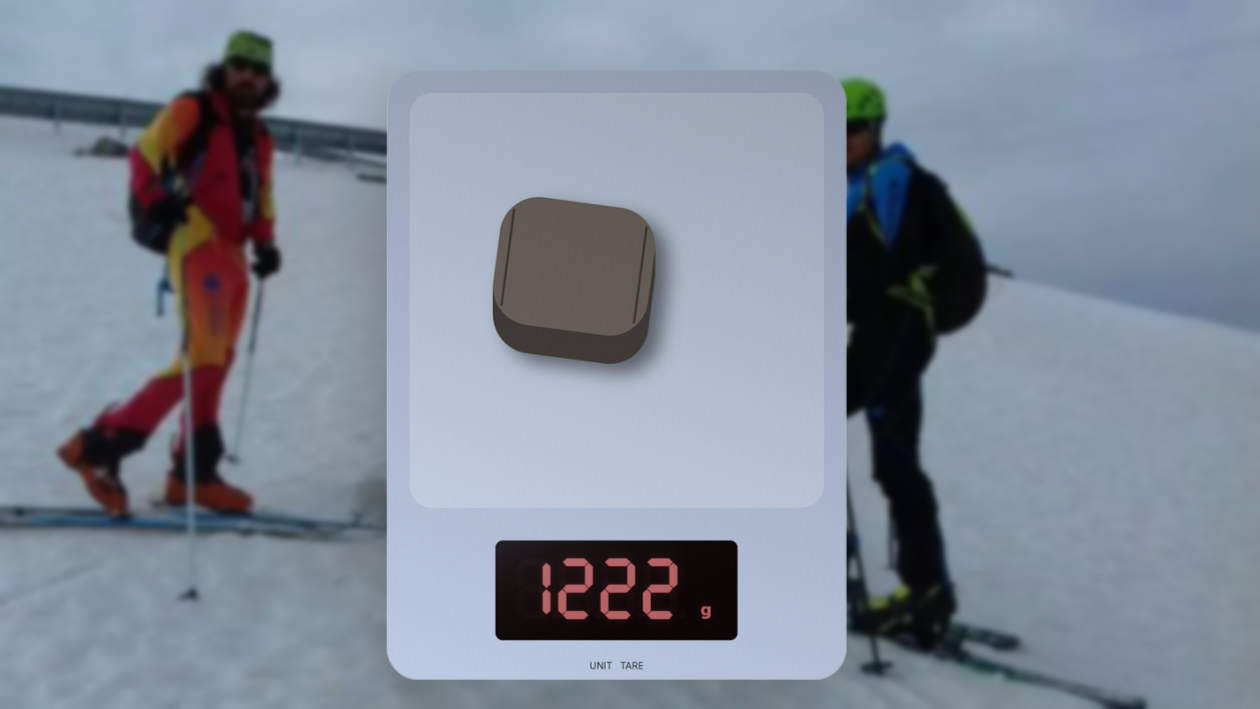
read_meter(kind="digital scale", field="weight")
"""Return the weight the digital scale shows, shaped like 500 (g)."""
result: 1222 (g)
